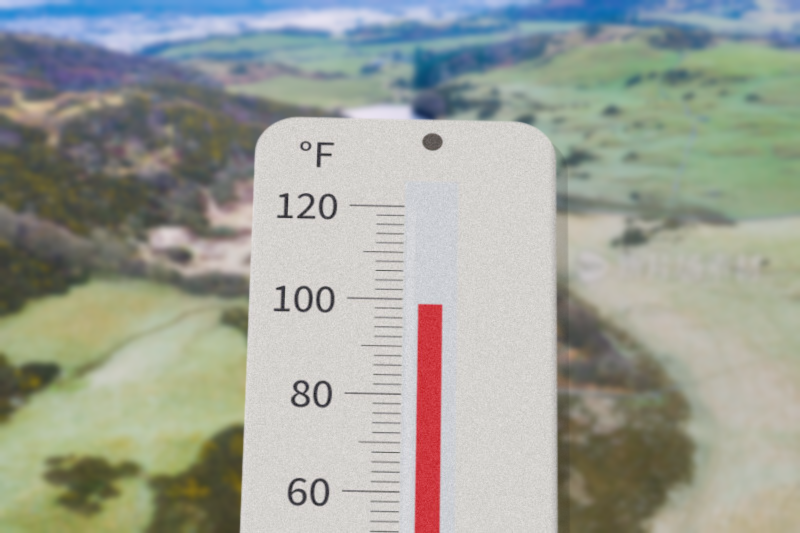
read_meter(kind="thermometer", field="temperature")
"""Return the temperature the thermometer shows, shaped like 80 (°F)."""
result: 99 (°F)
